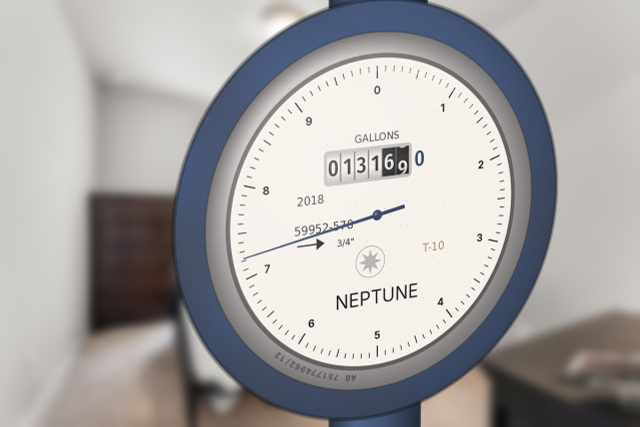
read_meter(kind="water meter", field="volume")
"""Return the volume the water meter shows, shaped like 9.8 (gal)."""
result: 131687.2 (gal)
